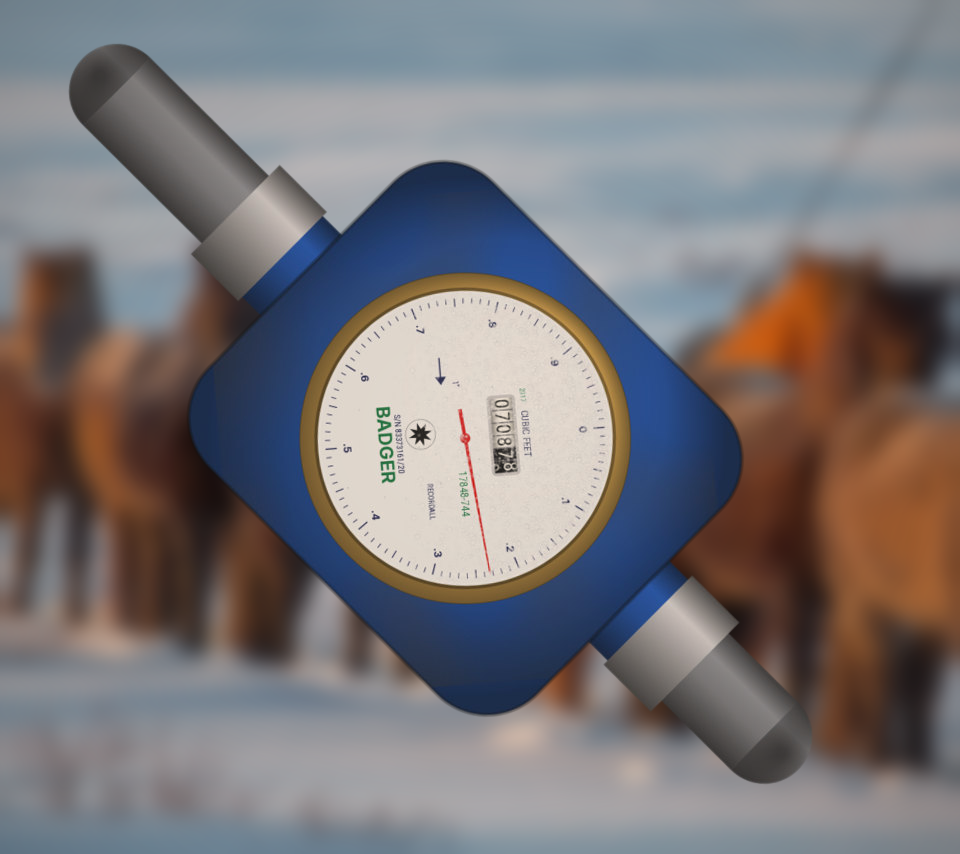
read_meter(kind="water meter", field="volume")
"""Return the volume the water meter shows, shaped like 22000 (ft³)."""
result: 70878.23 (ft³)
